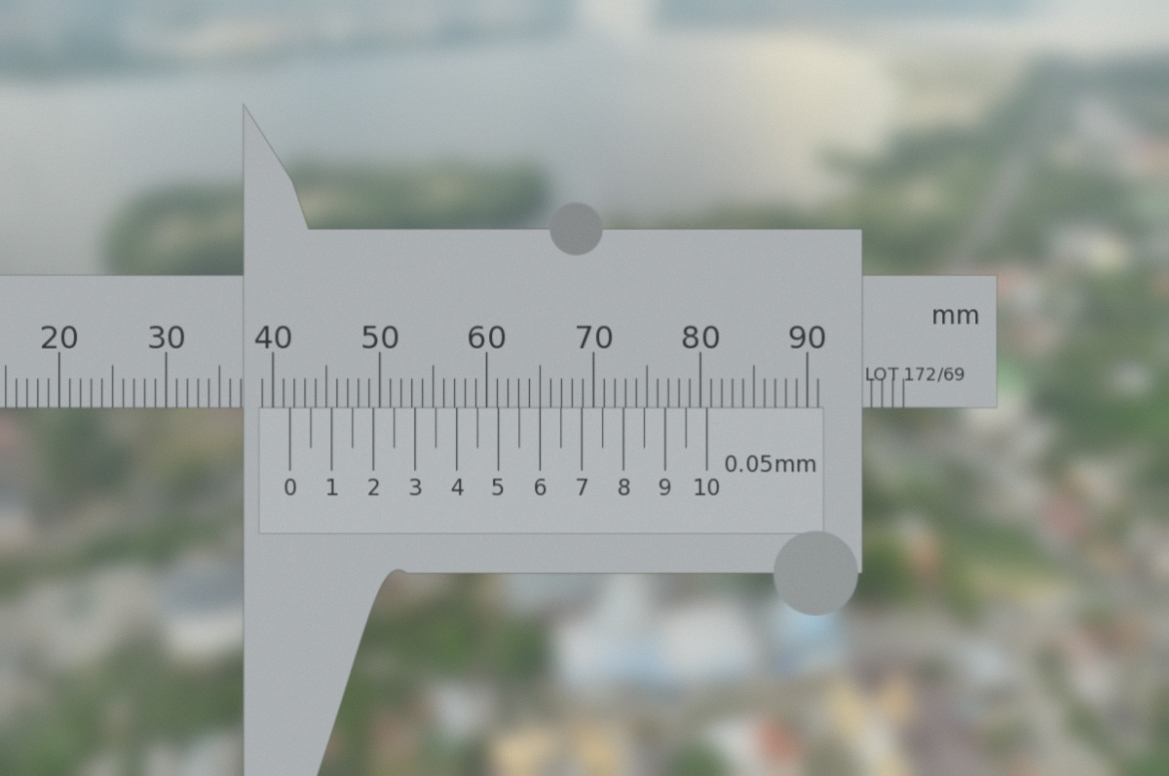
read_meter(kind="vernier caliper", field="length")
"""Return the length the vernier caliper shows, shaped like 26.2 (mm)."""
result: 41.6 (mm)
